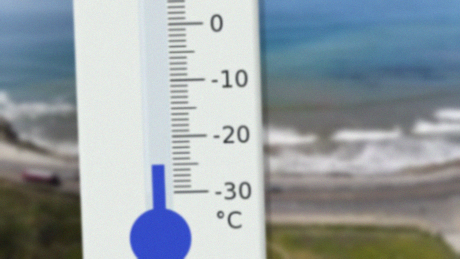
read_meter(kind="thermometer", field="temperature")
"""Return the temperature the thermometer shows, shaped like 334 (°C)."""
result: -25 (°C)
